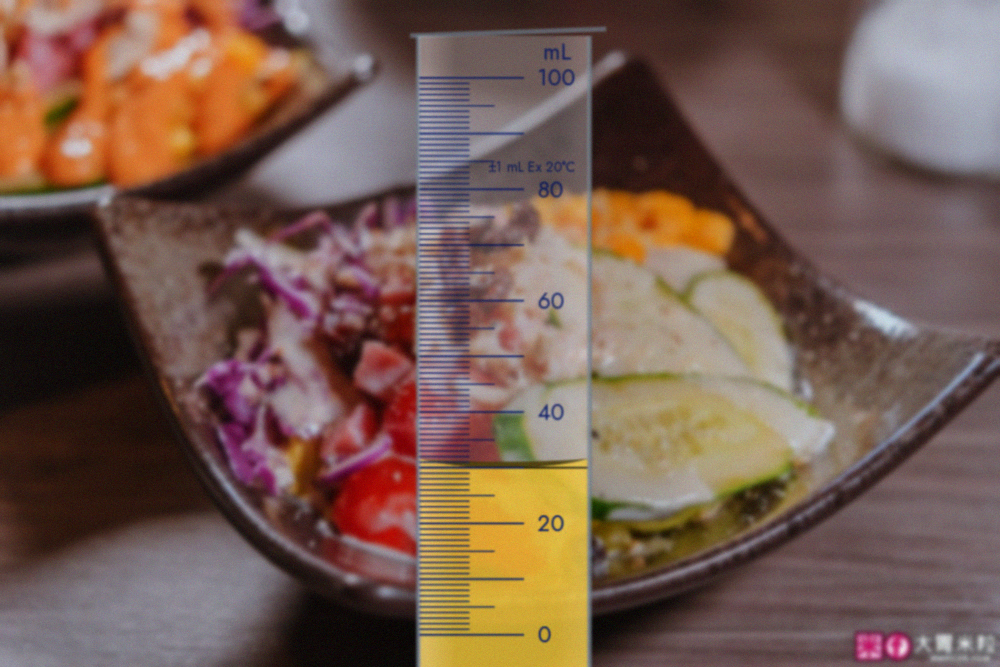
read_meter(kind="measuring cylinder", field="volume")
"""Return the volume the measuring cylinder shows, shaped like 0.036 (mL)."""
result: 30 (mL)
